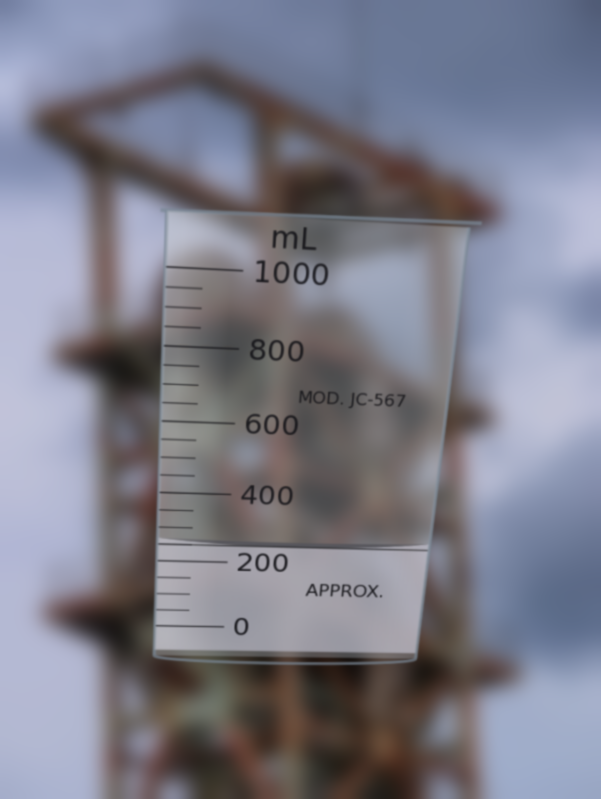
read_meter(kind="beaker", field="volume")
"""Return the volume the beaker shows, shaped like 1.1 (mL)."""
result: 250 (mL)
